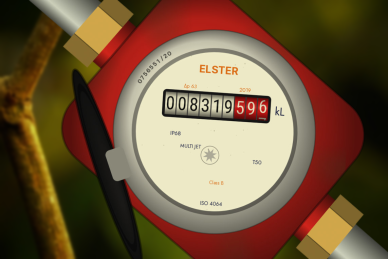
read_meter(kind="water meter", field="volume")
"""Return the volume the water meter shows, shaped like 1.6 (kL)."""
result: 8319.596 (kL)
